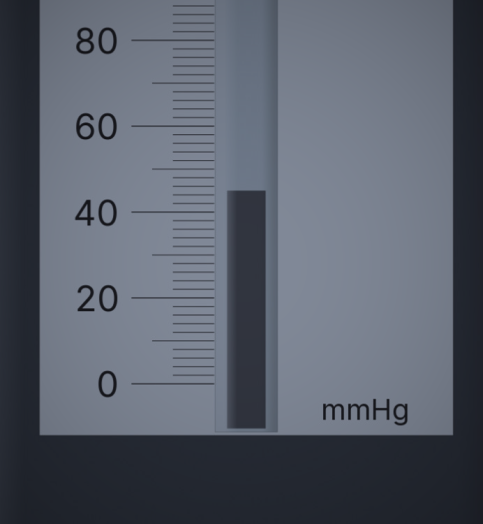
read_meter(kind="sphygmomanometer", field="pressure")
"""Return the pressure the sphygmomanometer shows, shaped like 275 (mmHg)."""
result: 45 (mmHg)
